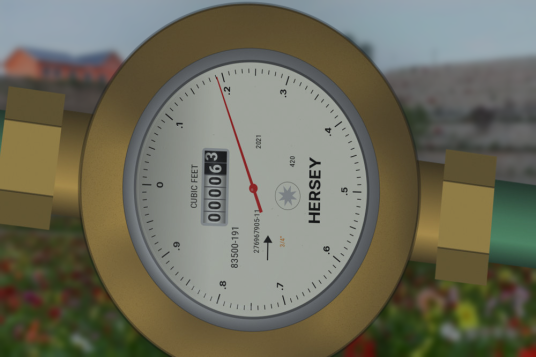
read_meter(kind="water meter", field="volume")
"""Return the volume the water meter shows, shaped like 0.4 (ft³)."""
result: 63.19 (ft³)
